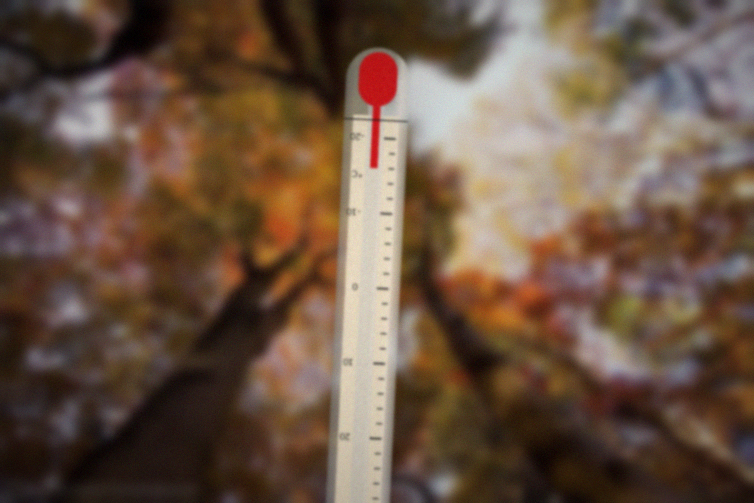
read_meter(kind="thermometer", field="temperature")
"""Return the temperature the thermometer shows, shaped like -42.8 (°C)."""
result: -16 (°C)
